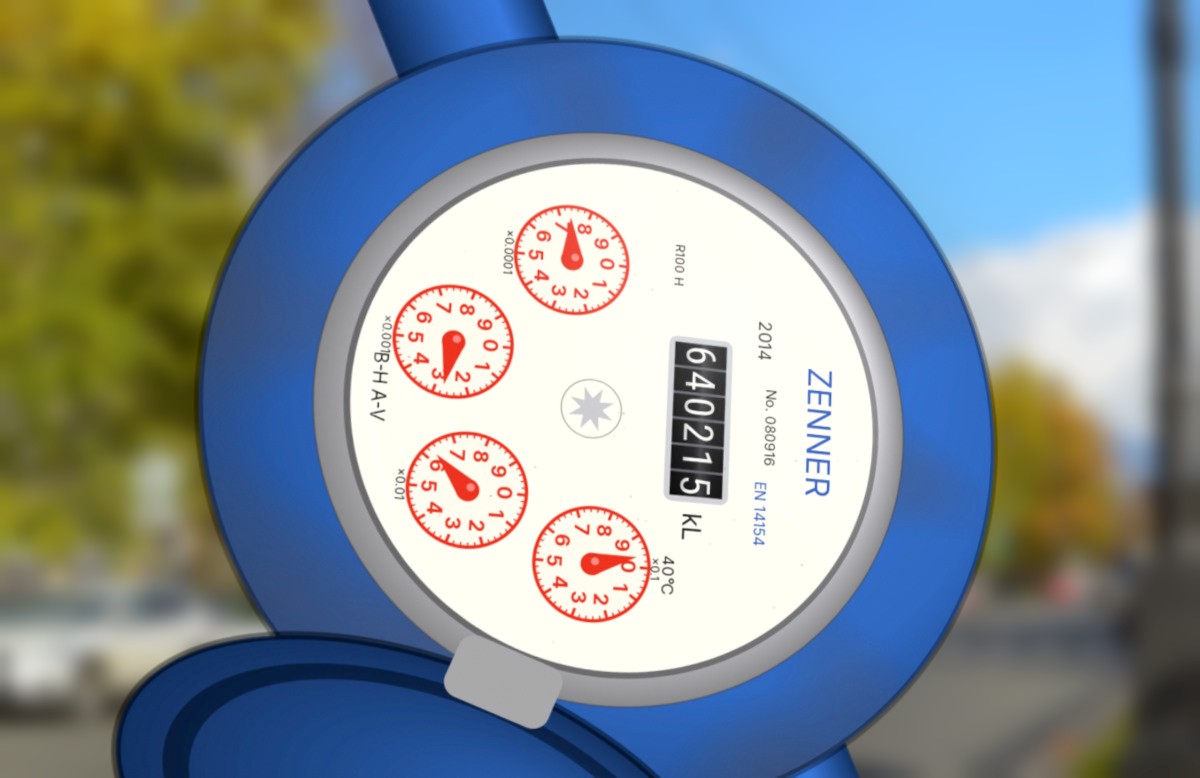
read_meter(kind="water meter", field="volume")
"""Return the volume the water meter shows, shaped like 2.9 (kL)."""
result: 640214.9627 (kL)
